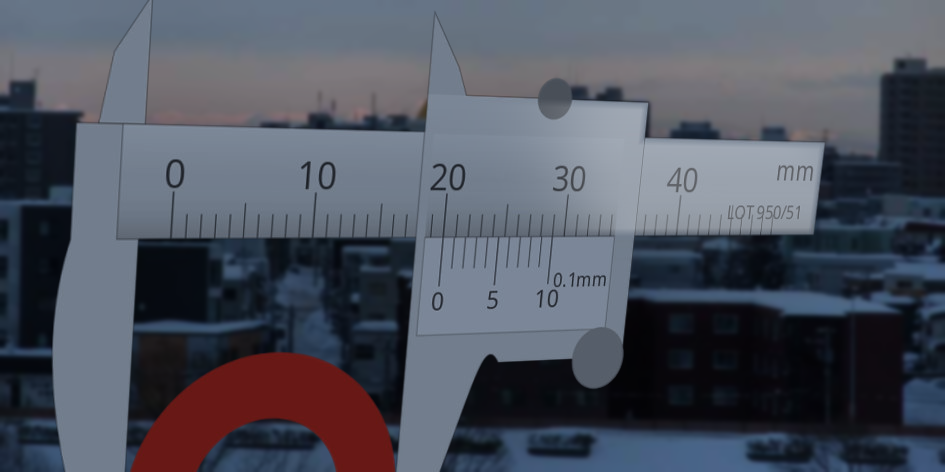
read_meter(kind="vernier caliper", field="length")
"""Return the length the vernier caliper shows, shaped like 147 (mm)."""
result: 20.0 (mm)
